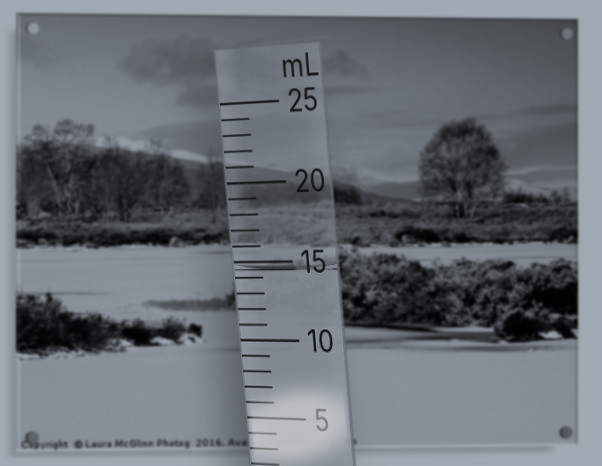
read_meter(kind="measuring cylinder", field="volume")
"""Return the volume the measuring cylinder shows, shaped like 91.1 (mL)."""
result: 14.5 (mL)
